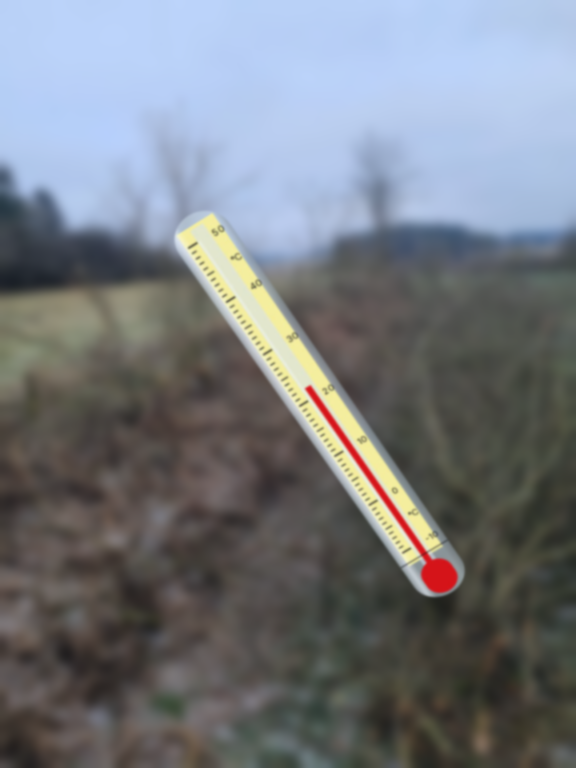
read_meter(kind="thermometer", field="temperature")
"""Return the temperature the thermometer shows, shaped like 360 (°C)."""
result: 22 (°C)
